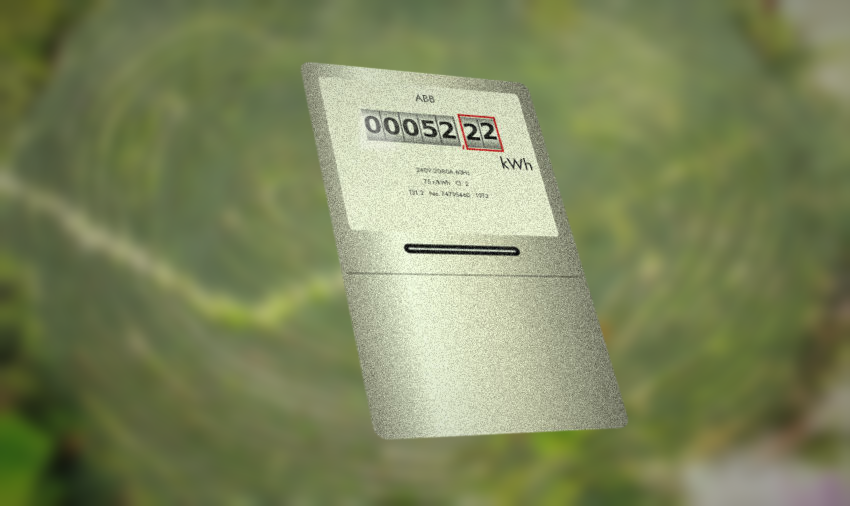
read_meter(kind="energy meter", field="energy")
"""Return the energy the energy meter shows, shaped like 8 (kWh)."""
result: 52.22 (kWh)
